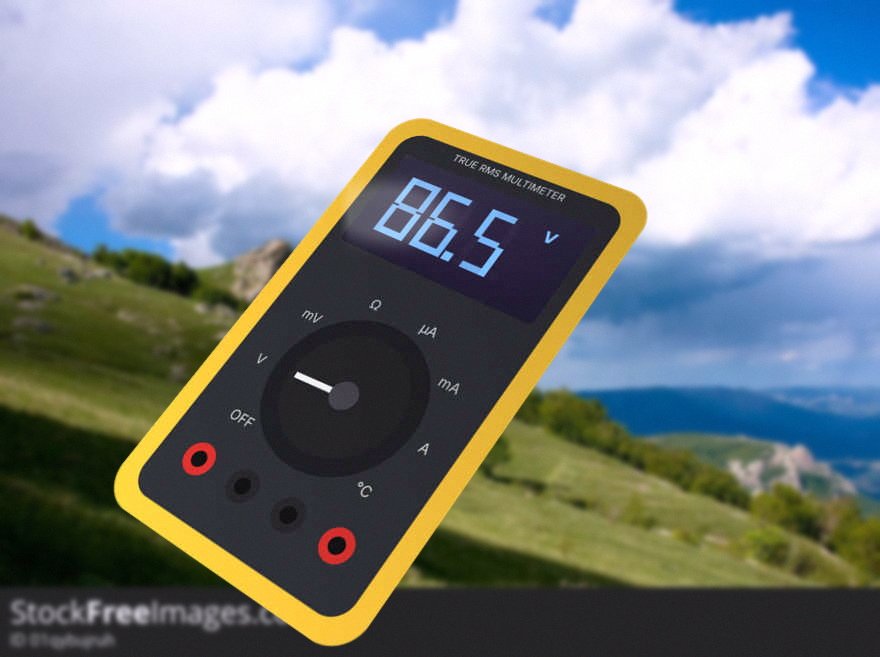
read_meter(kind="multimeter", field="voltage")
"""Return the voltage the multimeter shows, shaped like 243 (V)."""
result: 86.5 (V)
